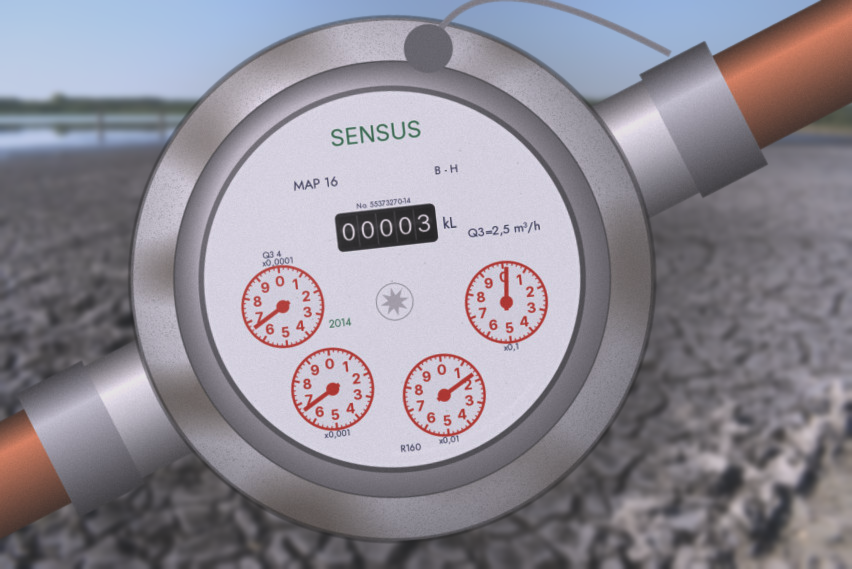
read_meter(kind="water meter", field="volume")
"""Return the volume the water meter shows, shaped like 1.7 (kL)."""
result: 3.0166 (kL)
